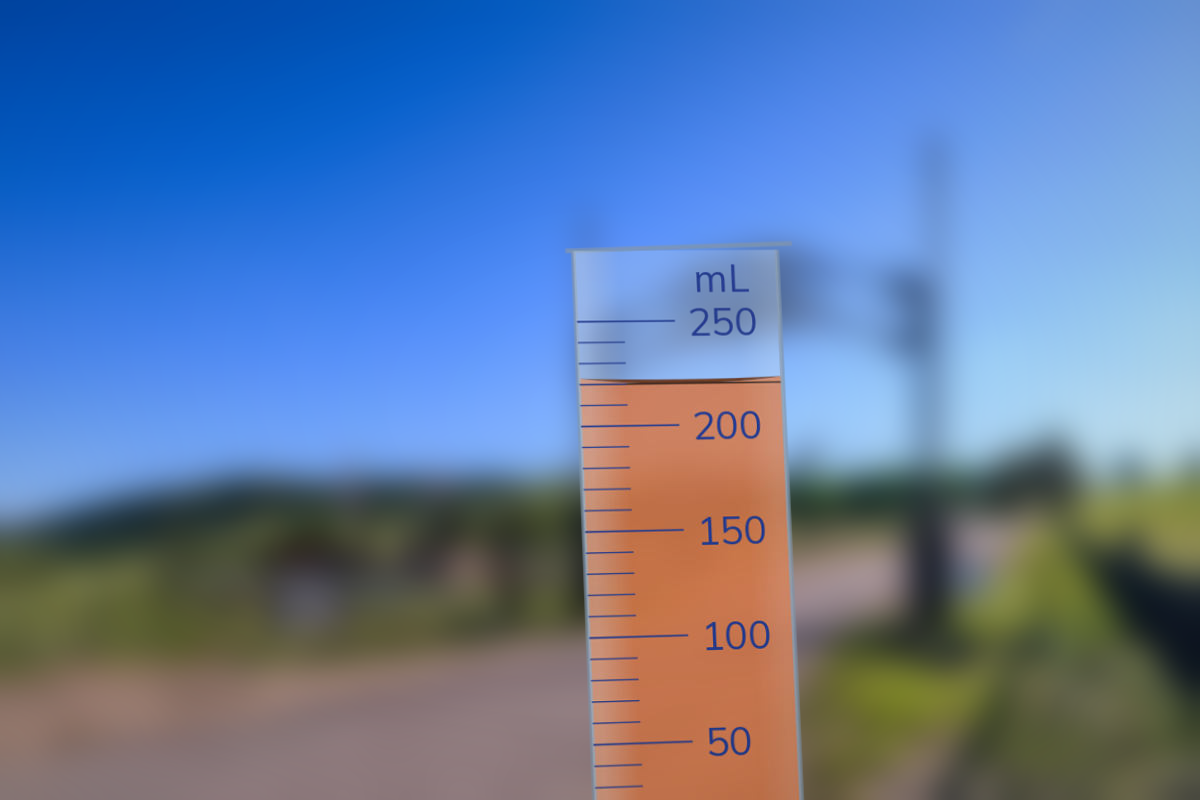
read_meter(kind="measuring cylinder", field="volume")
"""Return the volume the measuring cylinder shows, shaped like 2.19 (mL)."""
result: 220 (mL)
